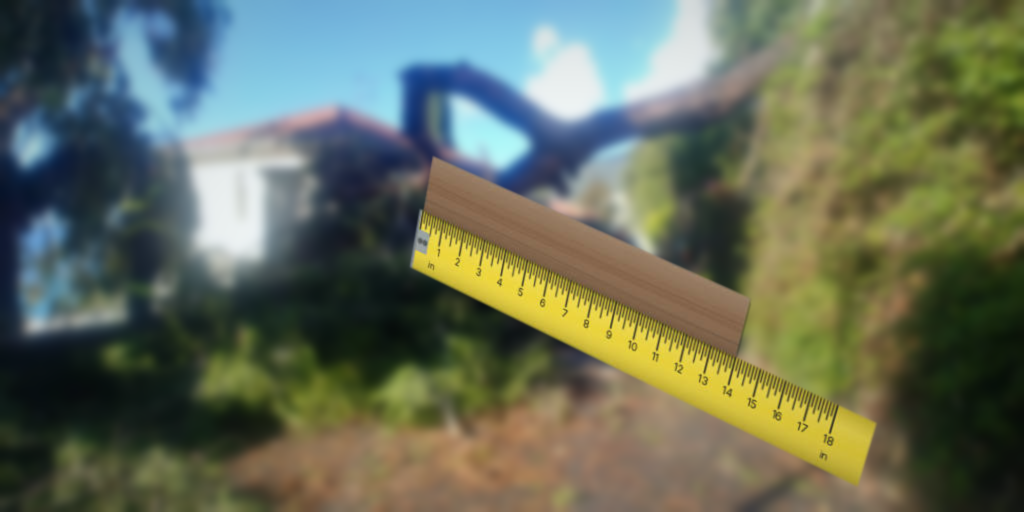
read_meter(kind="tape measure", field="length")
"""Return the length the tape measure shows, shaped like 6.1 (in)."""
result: 14 (in)
